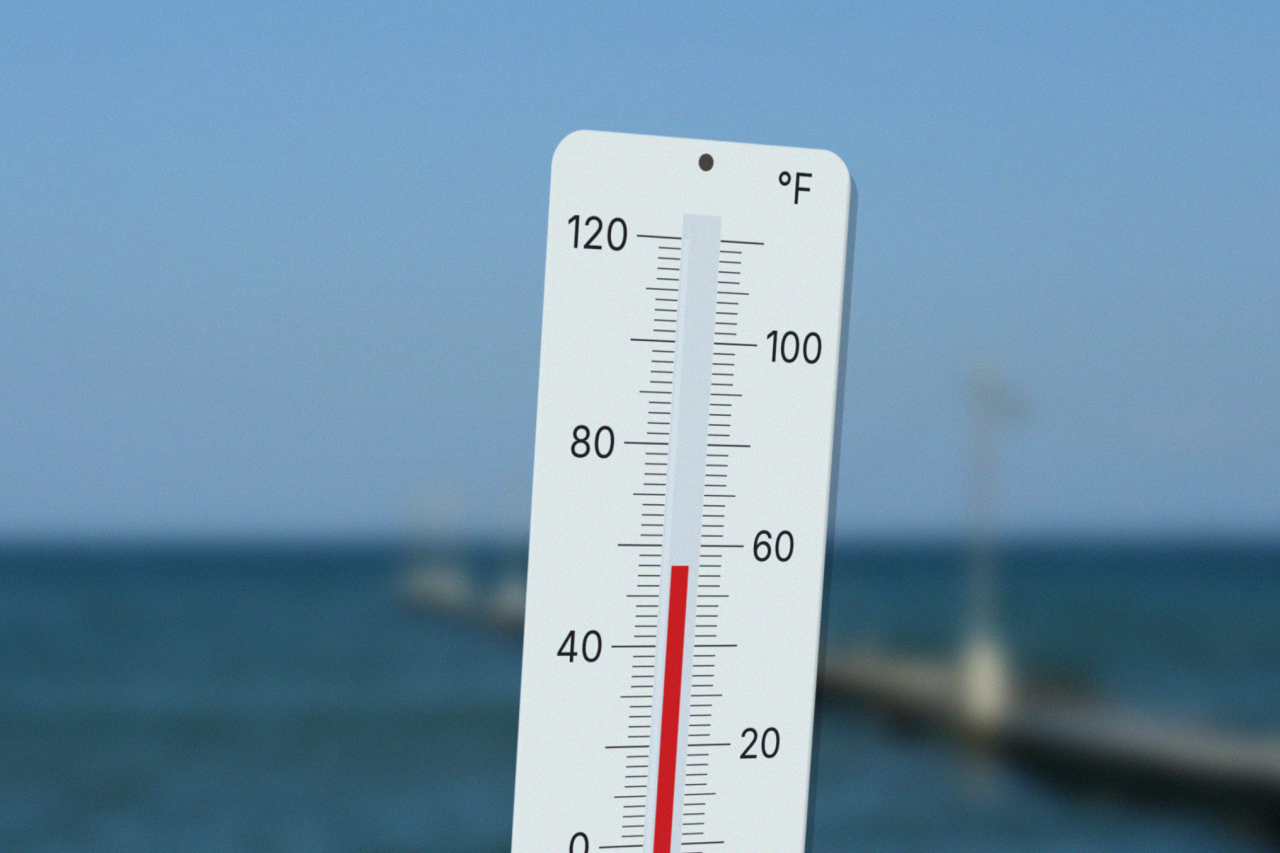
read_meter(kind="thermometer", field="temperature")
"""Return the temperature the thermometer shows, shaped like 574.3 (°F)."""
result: 56 (°F)
